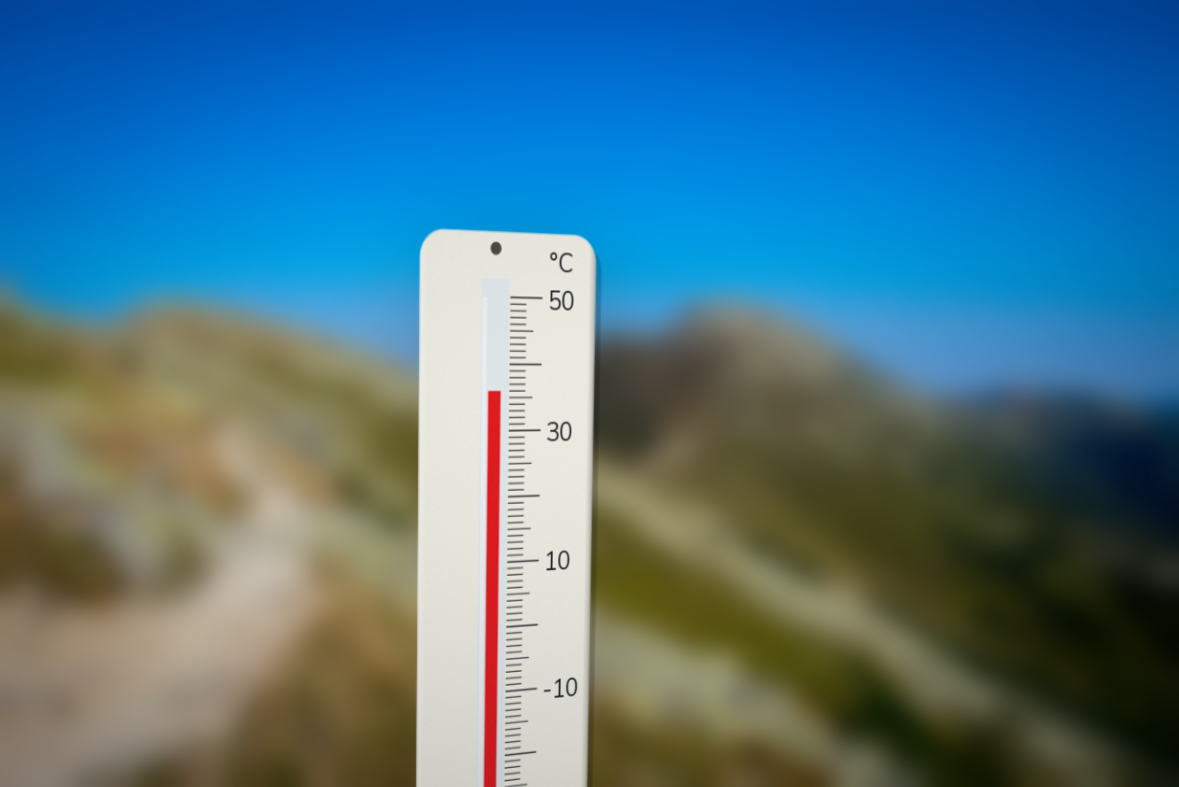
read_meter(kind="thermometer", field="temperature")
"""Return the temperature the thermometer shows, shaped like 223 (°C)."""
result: 36 (°C)
